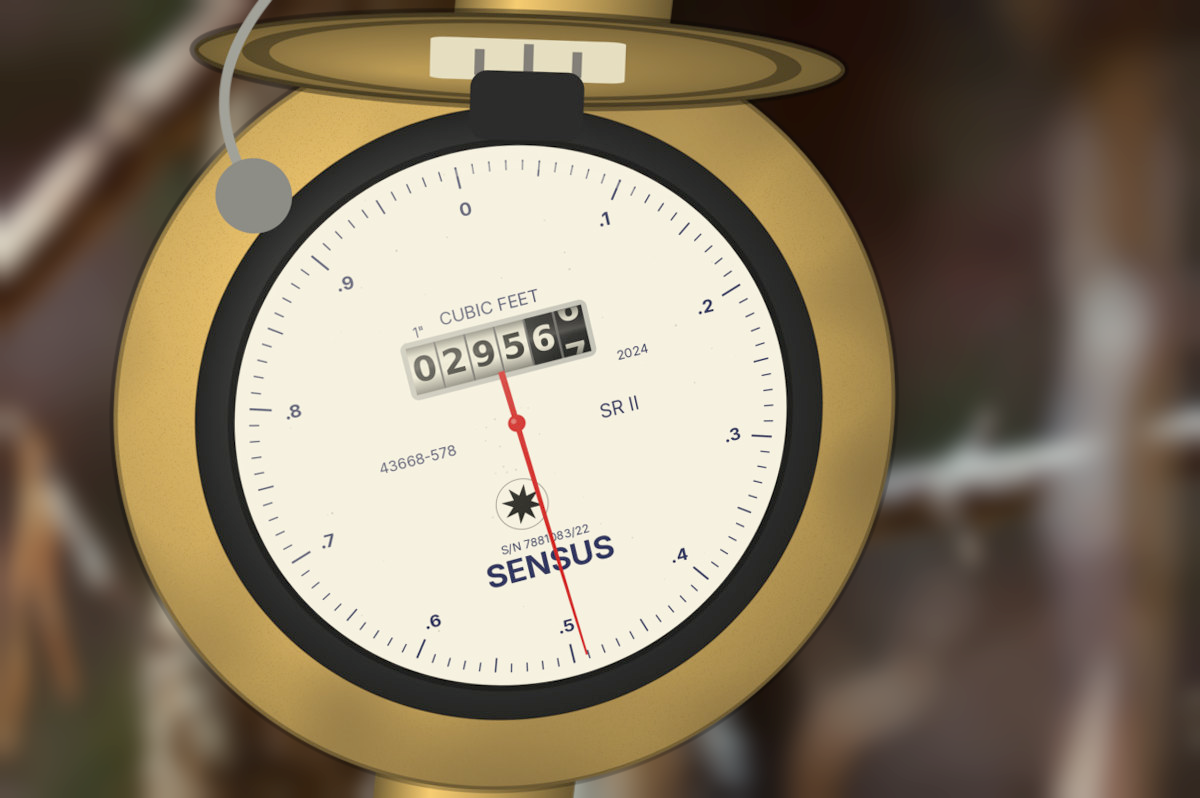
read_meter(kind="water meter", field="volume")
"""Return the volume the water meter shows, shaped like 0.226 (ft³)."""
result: 29566.49 (ft³)
